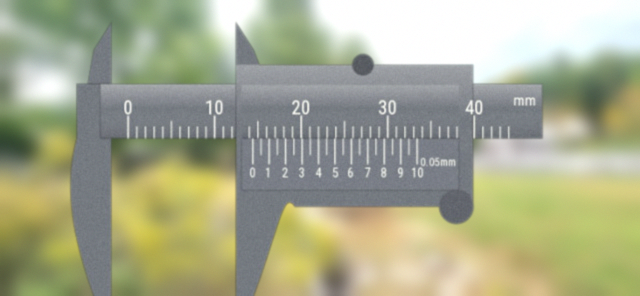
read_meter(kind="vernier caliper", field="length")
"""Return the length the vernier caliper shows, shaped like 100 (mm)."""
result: 14.4 (mm)
